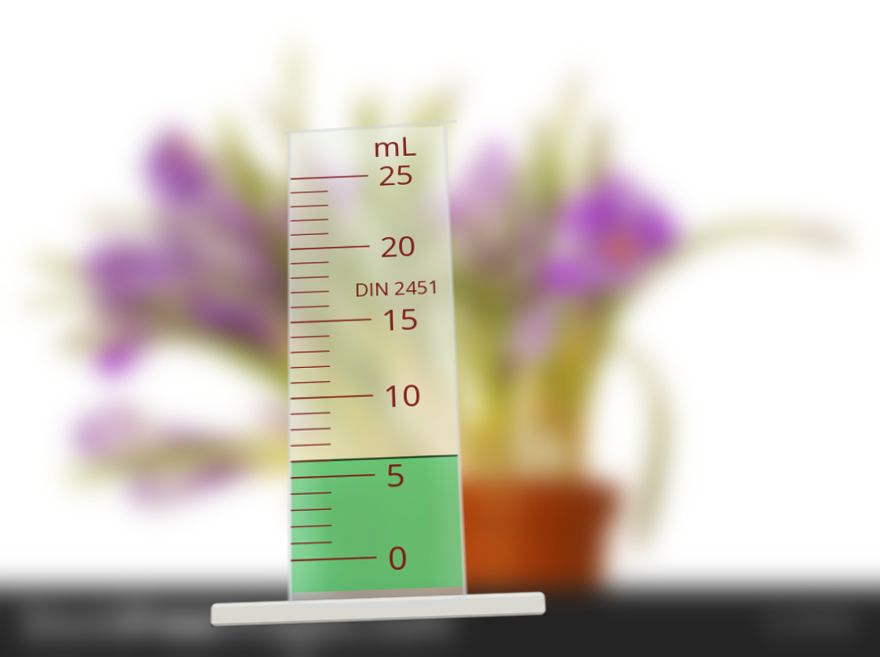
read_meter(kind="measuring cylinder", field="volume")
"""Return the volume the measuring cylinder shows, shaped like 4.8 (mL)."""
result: 6 (mL)
